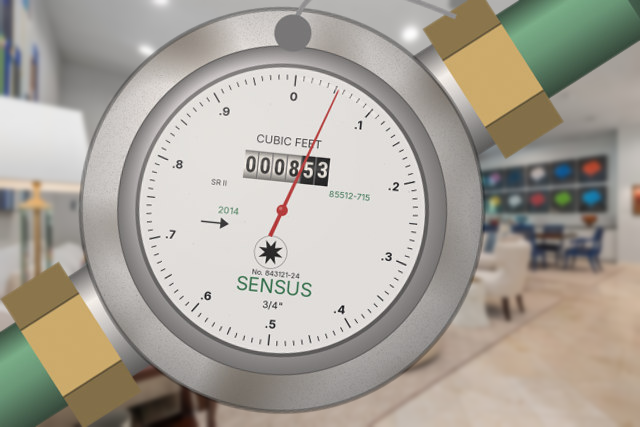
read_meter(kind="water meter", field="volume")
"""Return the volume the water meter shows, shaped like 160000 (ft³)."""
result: 853.05 (ft³)
